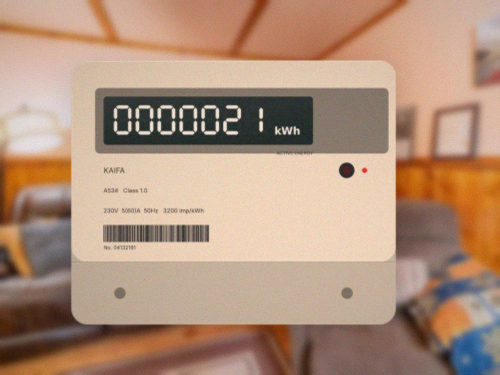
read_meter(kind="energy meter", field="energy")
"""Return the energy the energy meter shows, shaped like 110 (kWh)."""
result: 21 (kWh)
